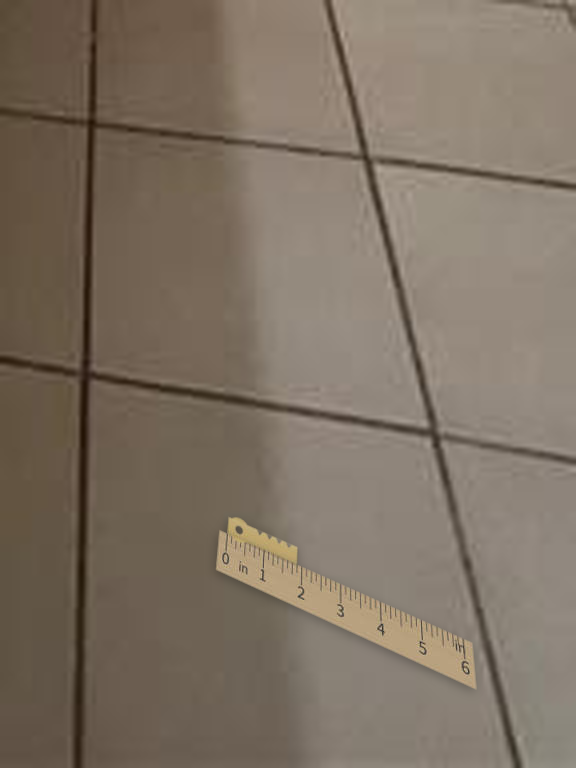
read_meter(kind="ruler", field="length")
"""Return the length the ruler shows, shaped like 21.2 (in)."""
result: 1.875 (in)
